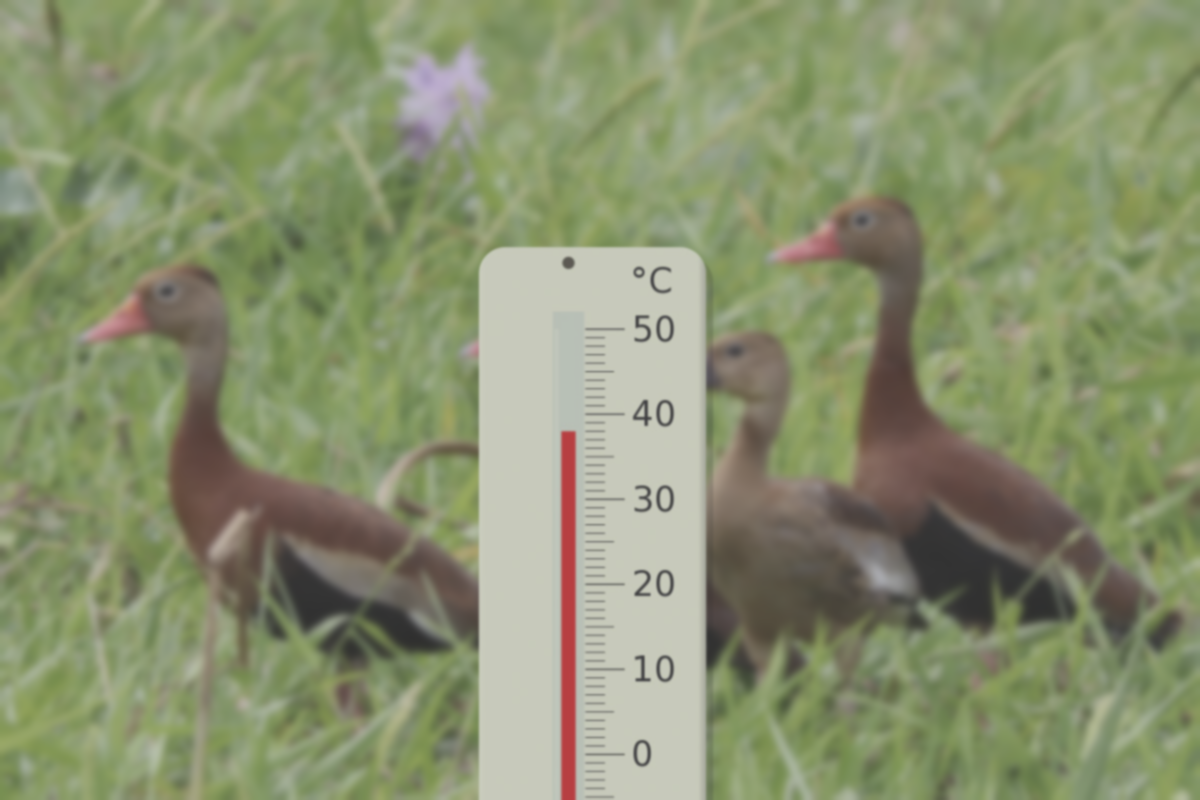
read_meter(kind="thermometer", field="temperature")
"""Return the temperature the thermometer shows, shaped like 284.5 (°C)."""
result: 38 (°C)
